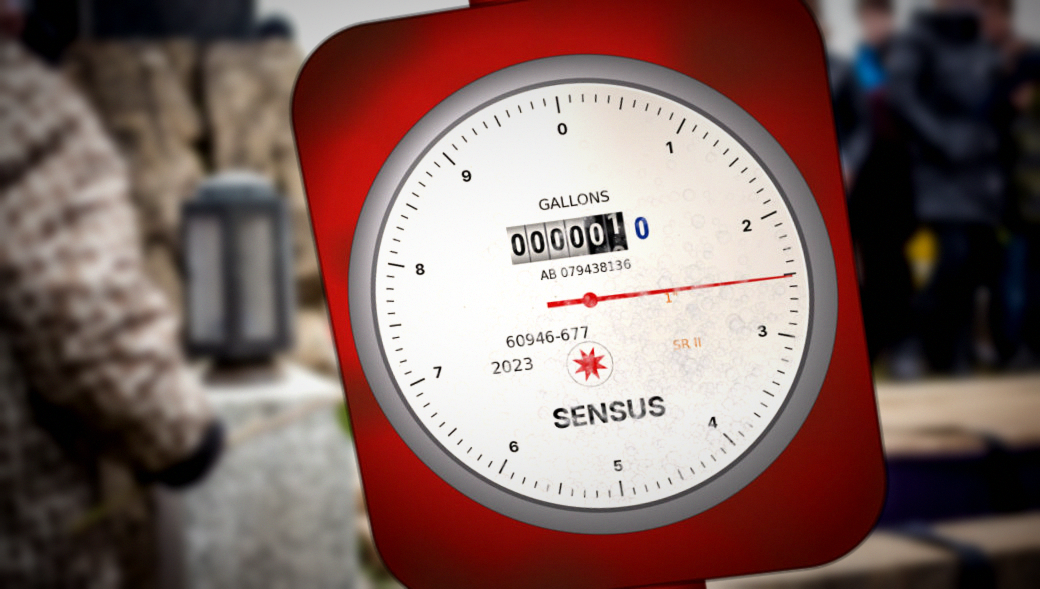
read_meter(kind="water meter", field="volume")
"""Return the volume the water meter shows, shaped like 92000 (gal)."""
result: 12.5 (gal)
